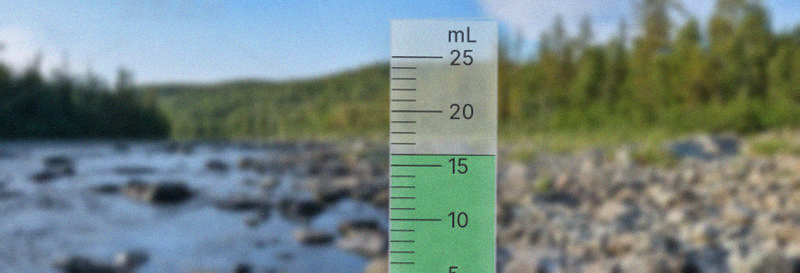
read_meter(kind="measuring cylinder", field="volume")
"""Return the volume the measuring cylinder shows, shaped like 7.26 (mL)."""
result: 16 (mL)
